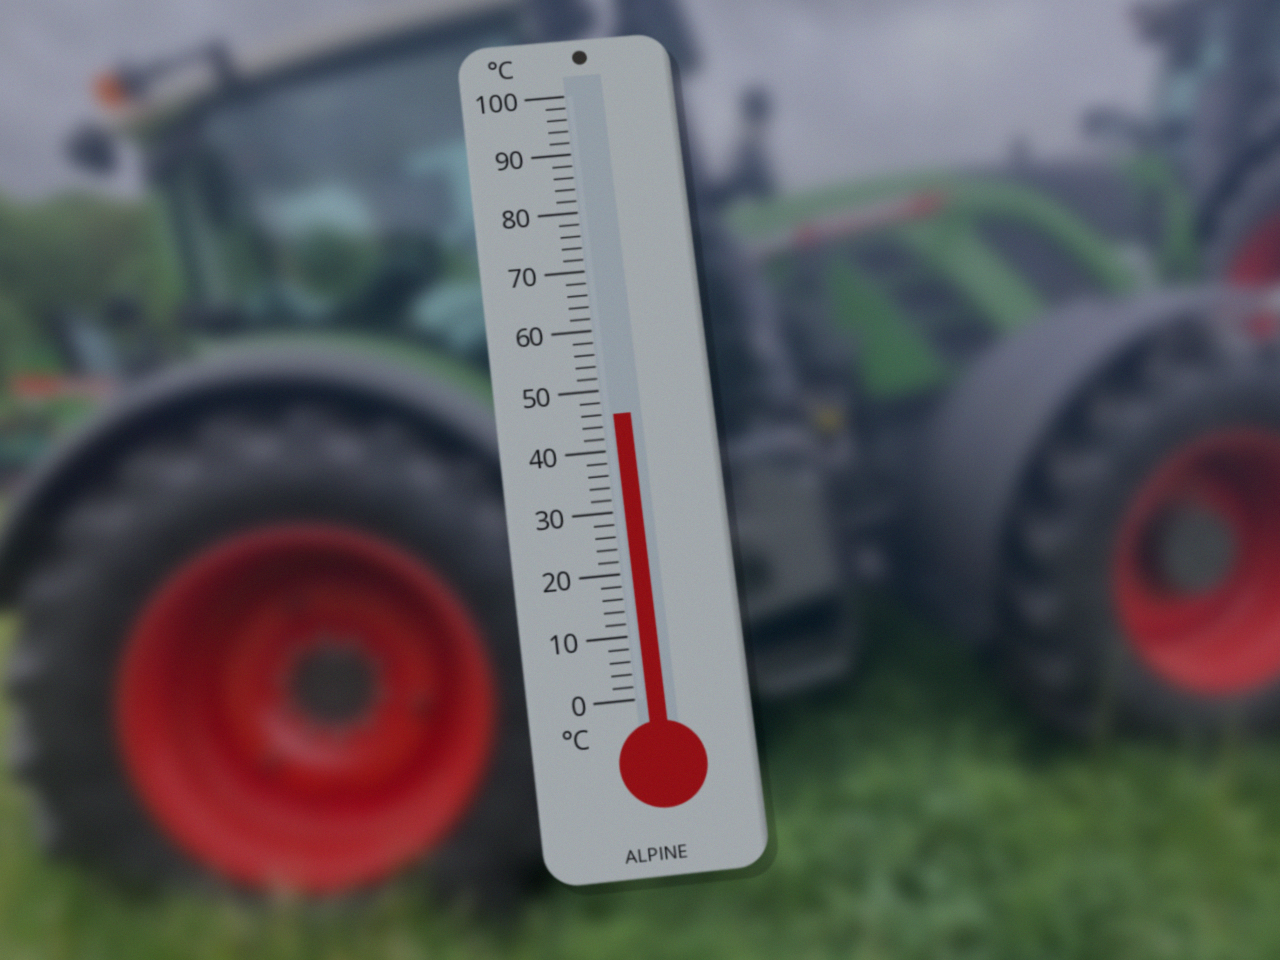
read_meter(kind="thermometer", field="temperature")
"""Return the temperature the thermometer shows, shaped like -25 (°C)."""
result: 46 (°C)
